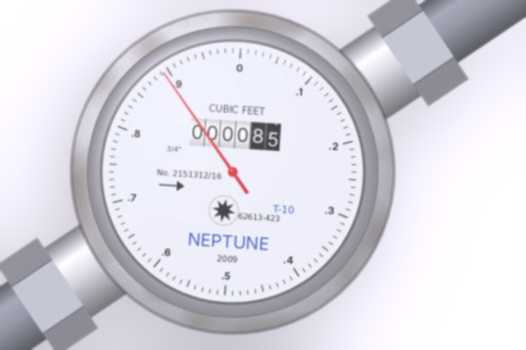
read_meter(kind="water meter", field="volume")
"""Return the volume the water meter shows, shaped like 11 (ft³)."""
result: 84.89 (ft³)
